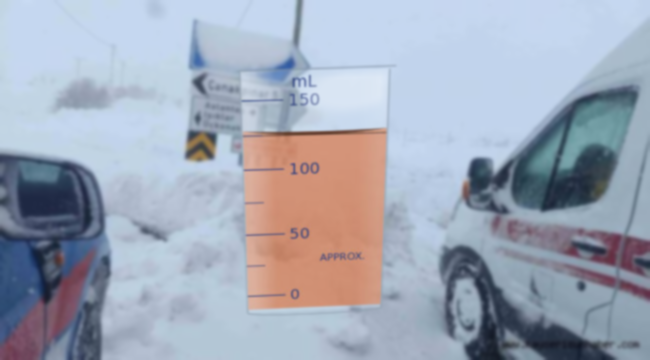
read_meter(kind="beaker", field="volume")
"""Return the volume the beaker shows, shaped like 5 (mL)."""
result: 125 (mL)
